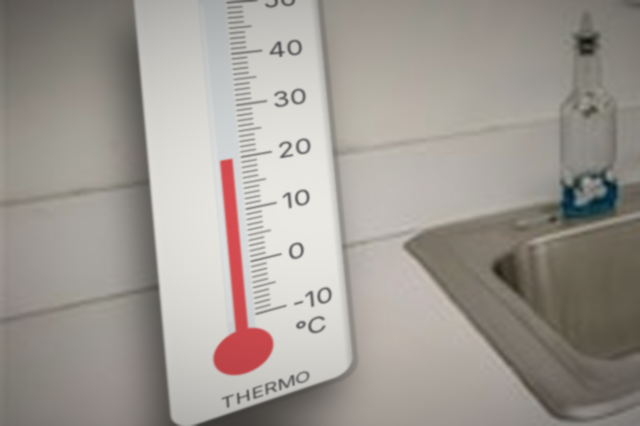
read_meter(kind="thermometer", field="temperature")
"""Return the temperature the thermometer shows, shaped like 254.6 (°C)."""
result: 20 (°C)
